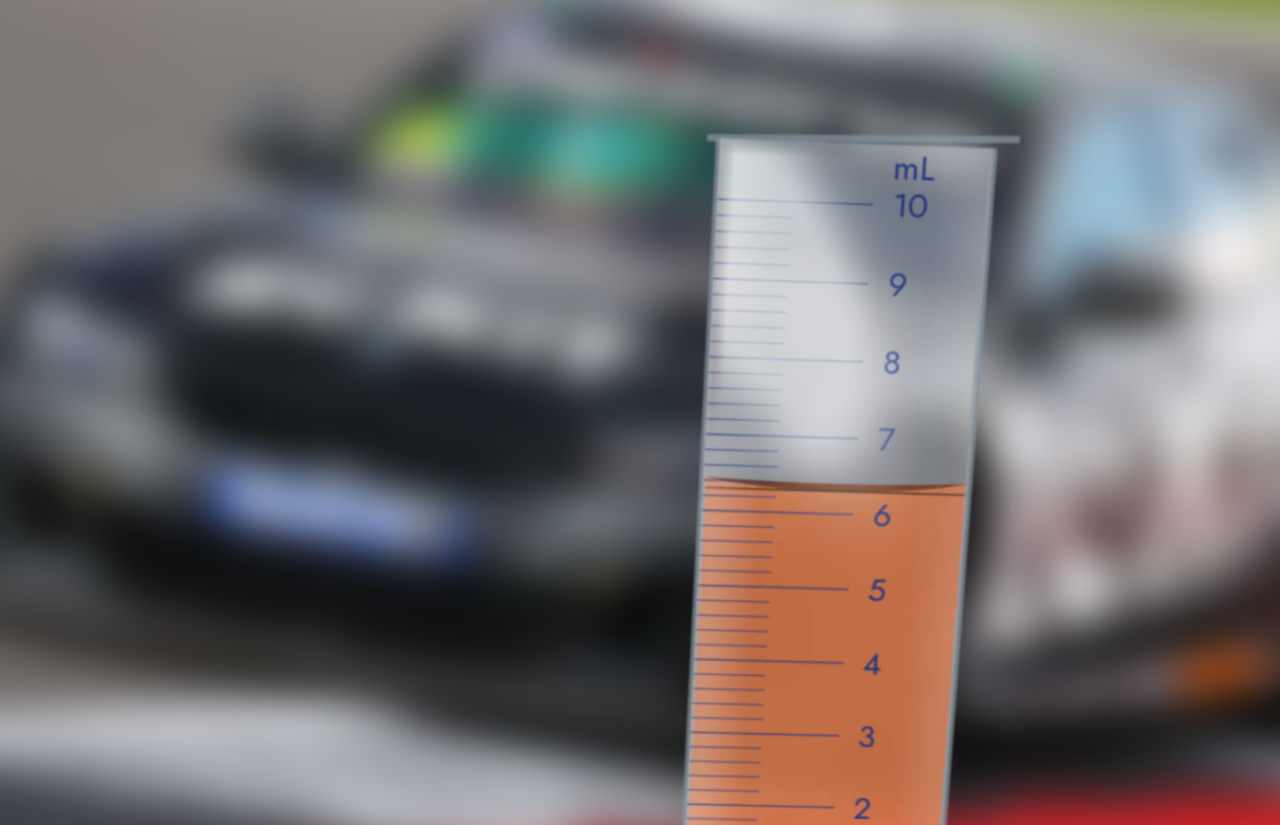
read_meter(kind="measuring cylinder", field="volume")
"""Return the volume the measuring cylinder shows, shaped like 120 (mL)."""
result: 6.3 (mL)
